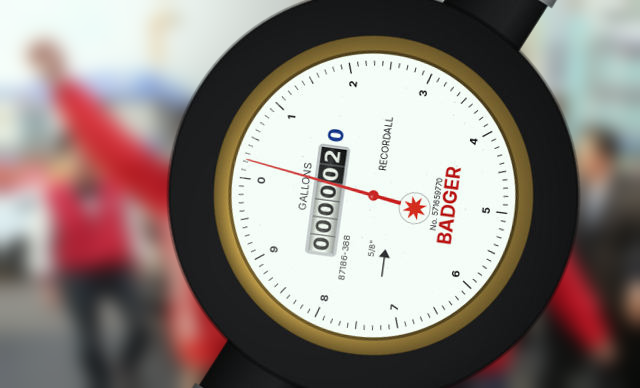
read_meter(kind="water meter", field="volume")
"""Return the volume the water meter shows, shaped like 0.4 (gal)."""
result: 20.2 (gal)
